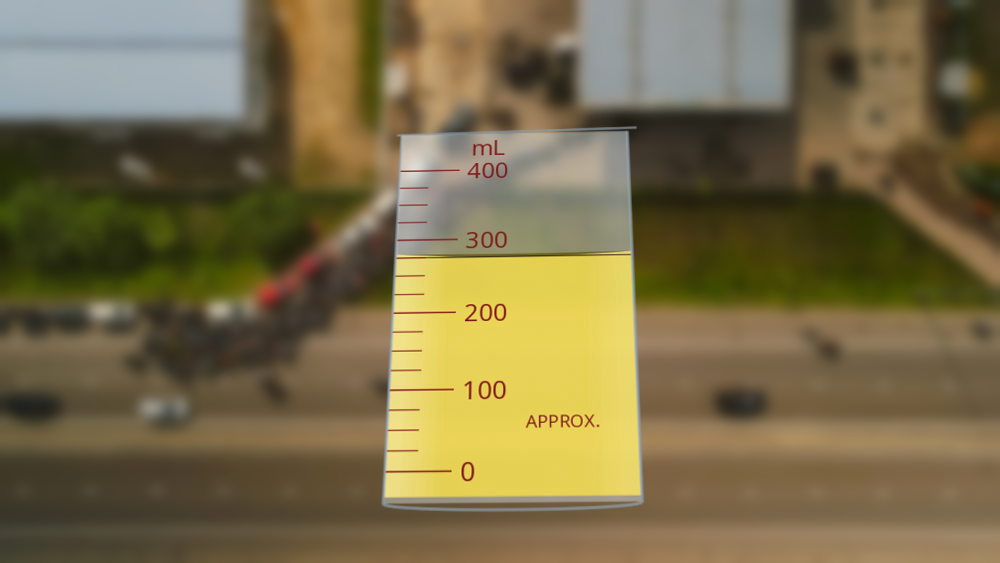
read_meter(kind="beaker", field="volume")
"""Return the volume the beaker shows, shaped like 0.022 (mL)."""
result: 275 (mL)
